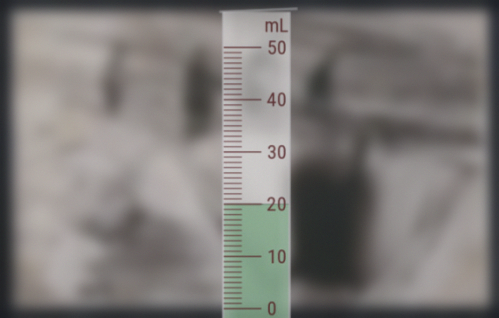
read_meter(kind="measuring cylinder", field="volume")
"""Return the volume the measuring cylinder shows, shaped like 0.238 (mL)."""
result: 20 (mL)
